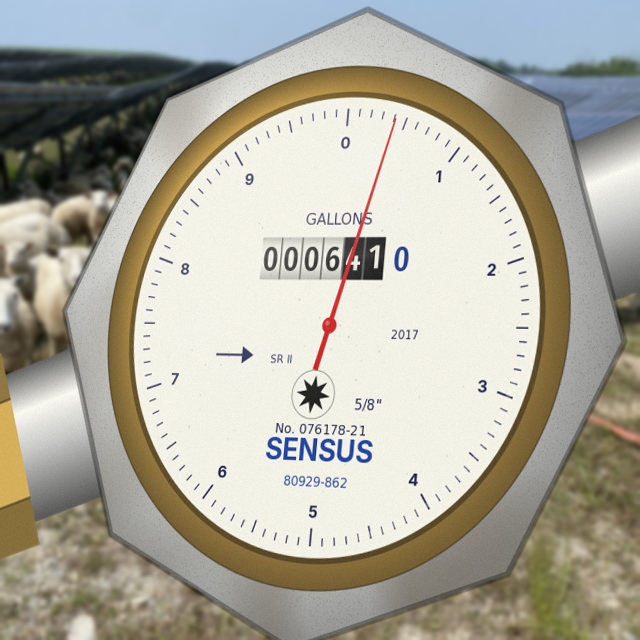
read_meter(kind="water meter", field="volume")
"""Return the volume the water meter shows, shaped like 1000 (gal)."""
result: 6410.4 (gal)
